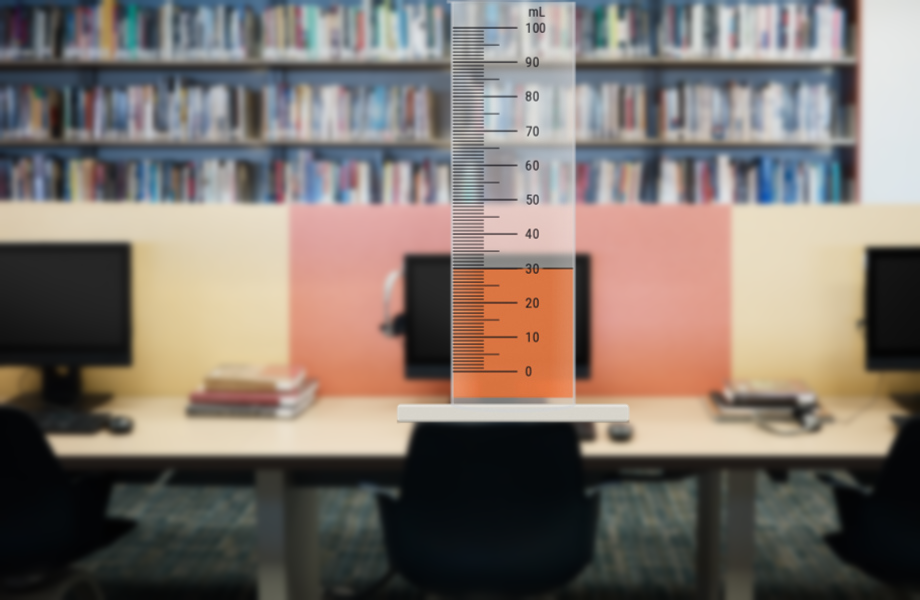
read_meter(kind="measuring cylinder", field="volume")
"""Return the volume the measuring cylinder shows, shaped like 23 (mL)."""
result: 30 (mL)
